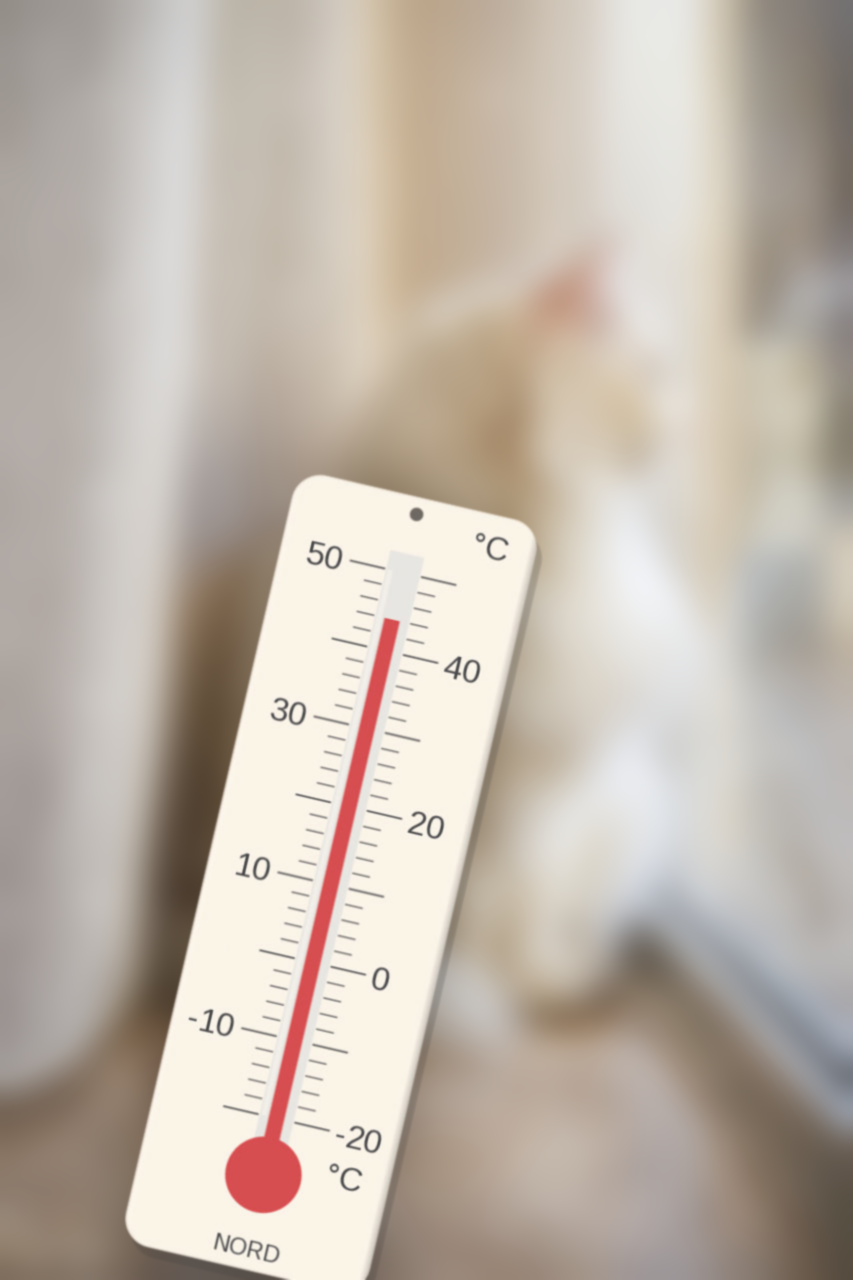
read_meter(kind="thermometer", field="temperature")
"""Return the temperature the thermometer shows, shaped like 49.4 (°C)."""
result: 44 (°C)
